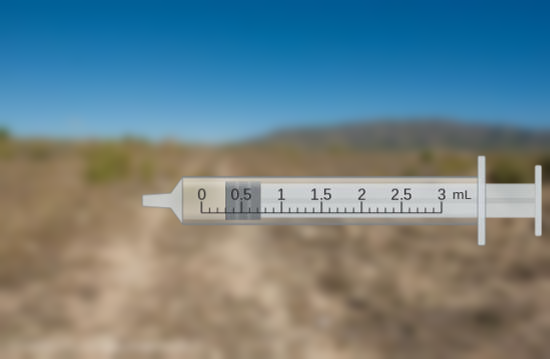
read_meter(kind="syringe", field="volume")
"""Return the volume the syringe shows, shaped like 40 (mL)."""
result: 0.3 (mL)
